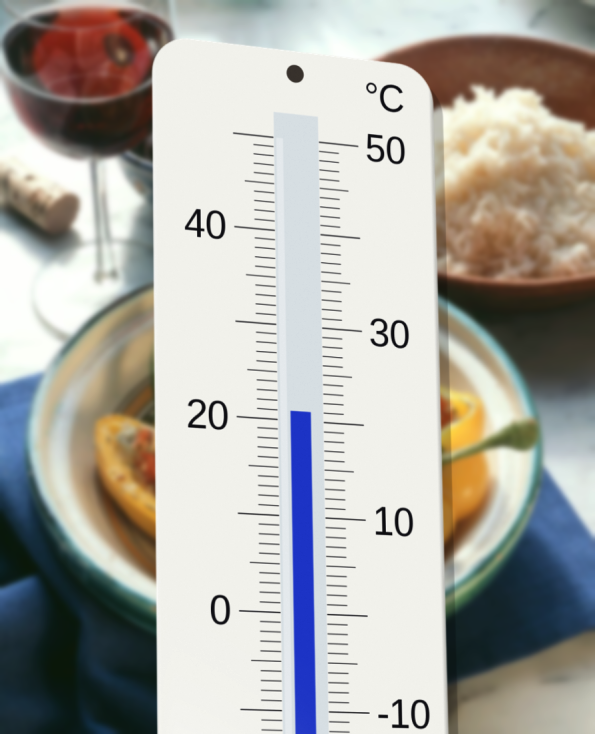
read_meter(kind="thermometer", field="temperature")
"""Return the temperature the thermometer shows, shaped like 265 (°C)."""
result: 21 (°C)
